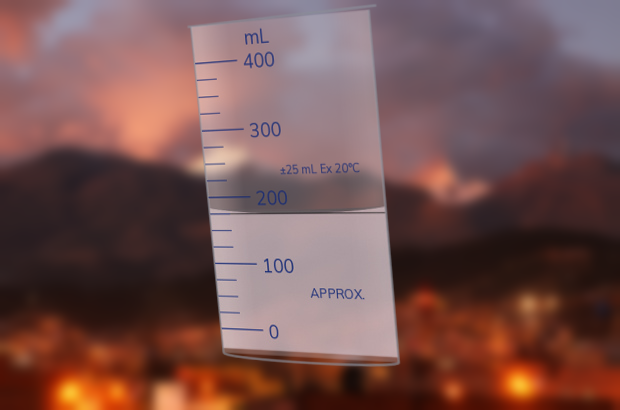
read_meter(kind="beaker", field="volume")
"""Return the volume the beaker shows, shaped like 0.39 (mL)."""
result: 175 (mL)
